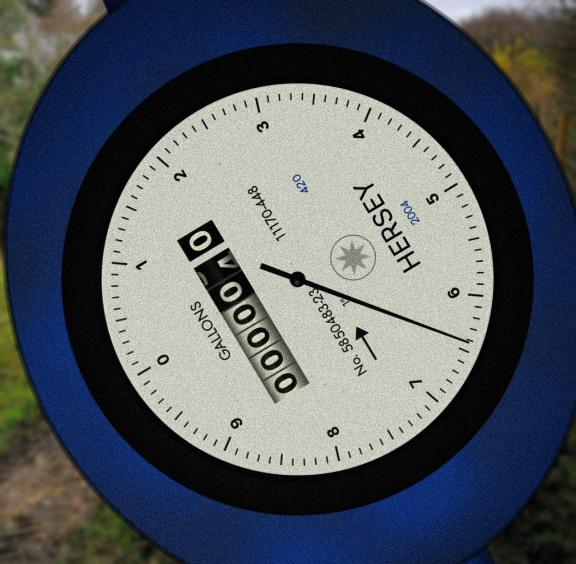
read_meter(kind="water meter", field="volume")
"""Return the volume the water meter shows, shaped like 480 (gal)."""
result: 36.4 (gal)
